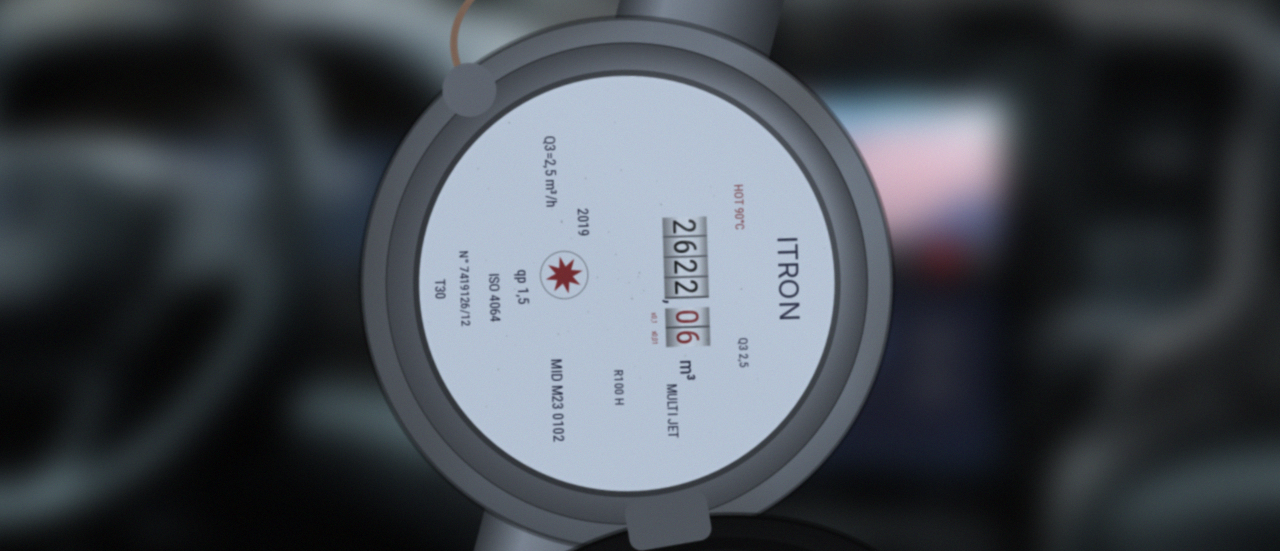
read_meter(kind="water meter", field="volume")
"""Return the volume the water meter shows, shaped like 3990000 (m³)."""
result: 2622.06 (m³)
